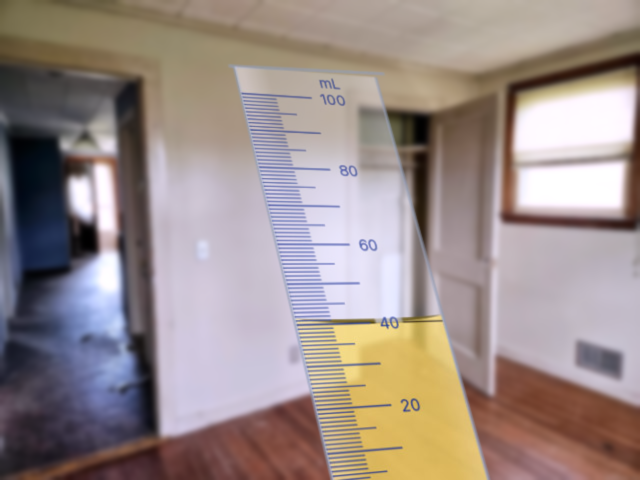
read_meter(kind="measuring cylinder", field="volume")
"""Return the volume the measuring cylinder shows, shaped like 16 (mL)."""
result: 40 (mL)
